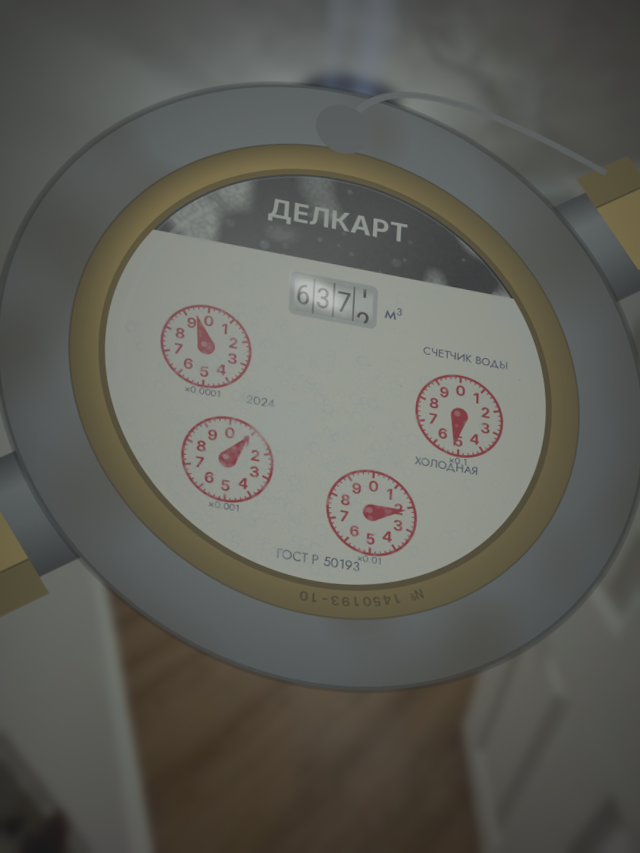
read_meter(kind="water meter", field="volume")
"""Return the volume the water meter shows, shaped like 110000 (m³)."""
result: 6371.5209 (m³)
